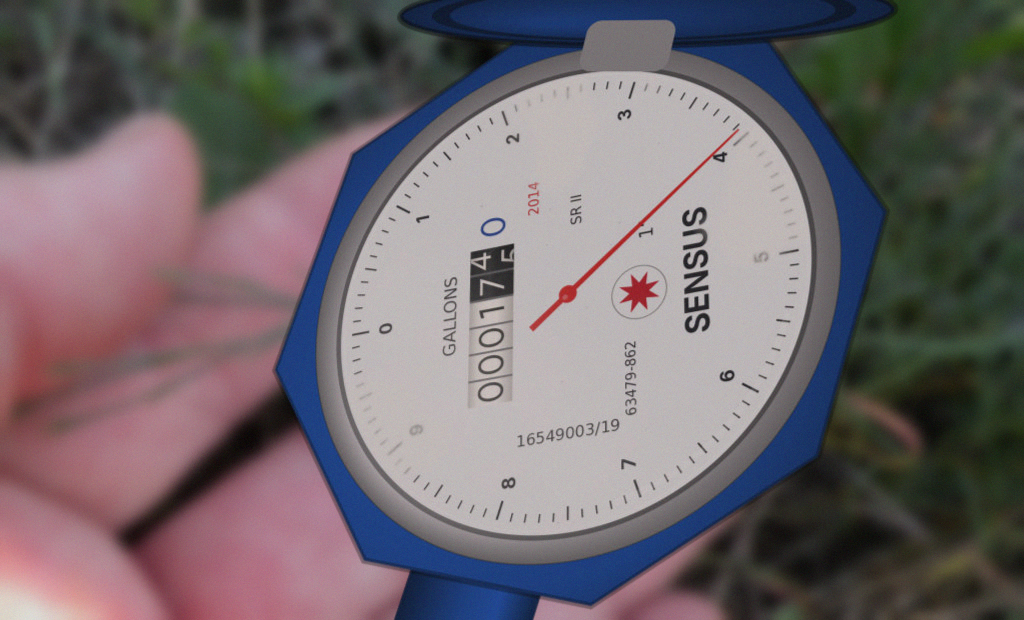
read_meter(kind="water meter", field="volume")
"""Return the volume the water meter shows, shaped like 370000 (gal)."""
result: 1743.9 (gal)
